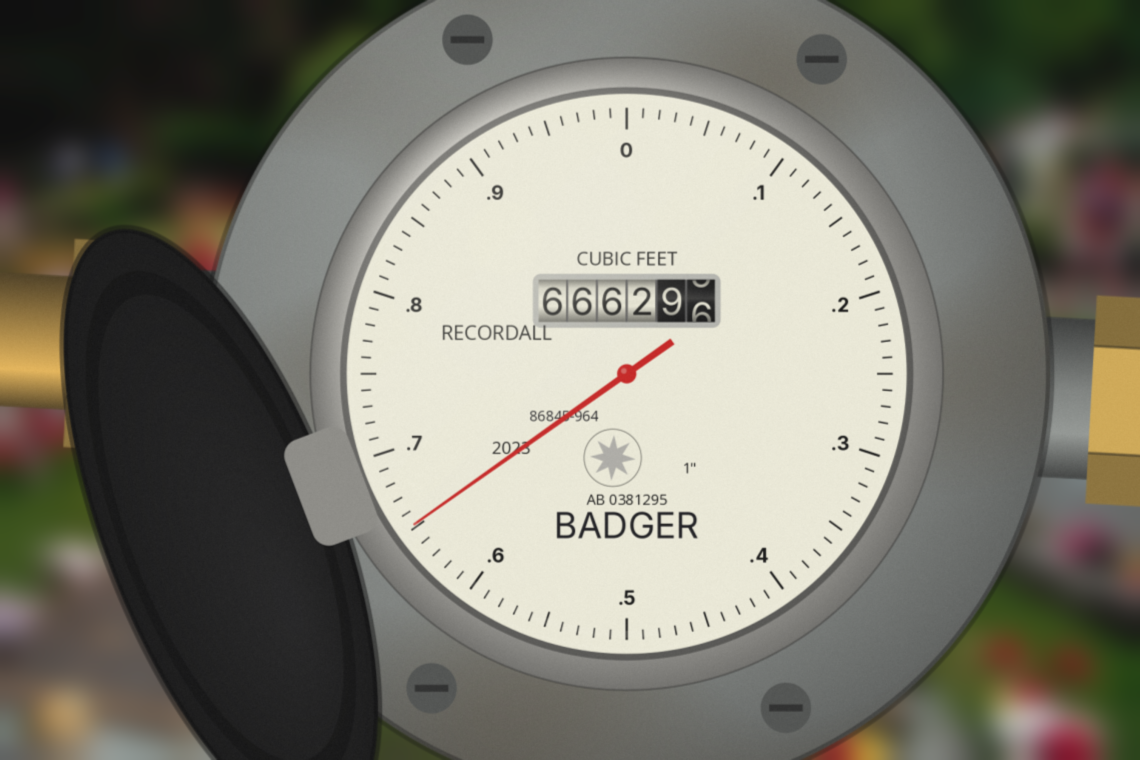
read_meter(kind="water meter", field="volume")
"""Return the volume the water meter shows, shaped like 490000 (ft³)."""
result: 666295.65 (ft³)
